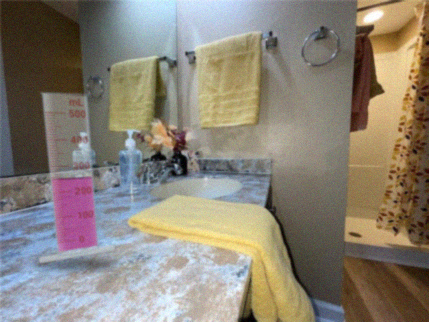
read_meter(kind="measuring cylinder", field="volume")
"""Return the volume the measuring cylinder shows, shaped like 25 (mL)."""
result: 250 (mL)
